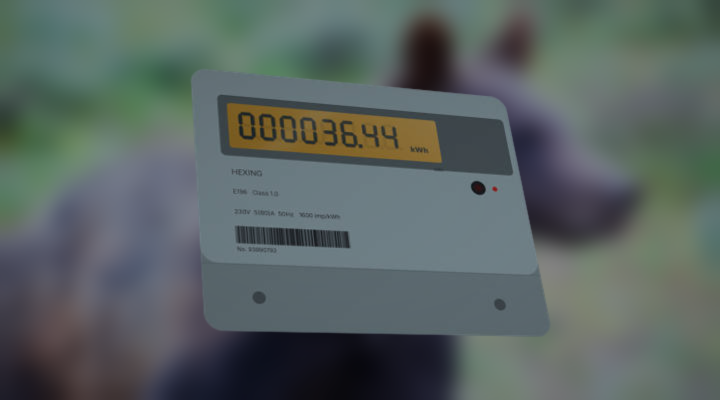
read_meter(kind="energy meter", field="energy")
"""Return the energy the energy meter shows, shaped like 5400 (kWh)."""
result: 36.44 (kWh)
